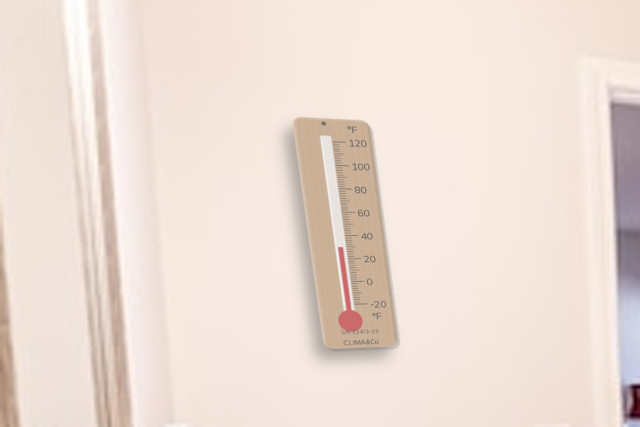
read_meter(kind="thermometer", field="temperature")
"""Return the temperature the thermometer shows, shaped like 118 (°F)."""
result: 30 (°F)
